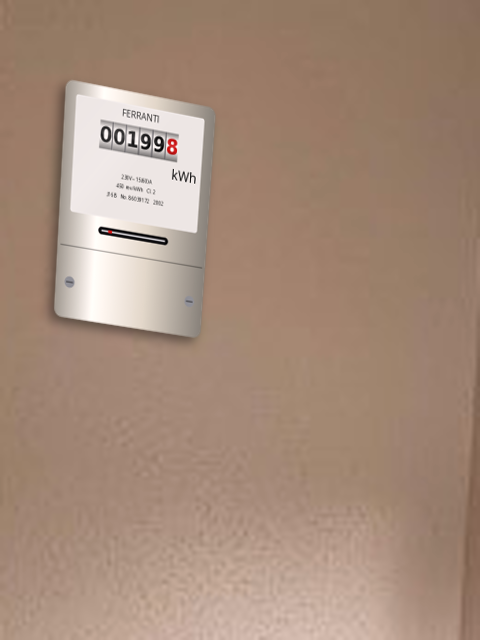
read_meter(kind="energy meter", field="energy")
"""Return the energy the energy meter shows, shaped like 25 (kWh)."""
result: 199.8 (kWh)
